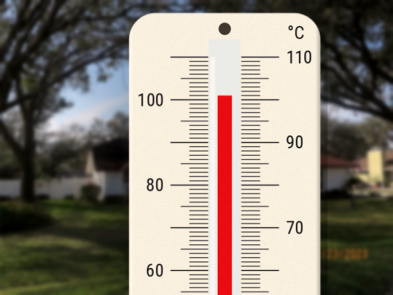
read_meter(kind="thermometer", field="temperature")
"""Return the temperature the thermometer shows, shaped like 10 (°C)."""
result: 101 (°C)
